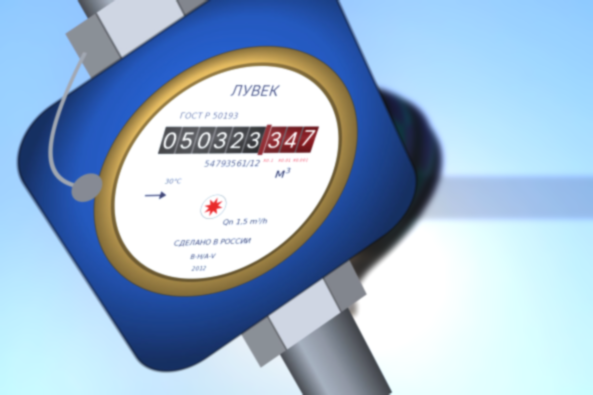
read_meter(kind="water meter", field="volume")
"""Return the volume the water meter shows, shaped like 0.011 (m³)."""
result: 50323.347 (m³)
